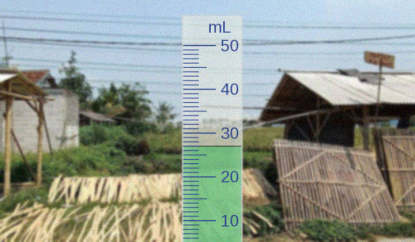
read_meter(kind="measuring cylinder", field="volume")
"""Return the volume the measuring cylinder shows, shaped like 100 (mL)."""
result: 27 (mL)
